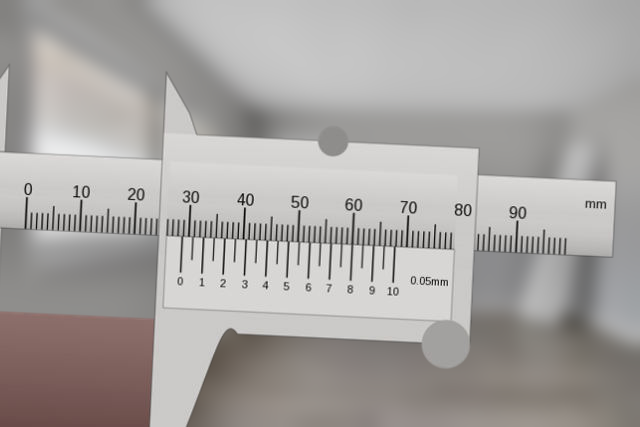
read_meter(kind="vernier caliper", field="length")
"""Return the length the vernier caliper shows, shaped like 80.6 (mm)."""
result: 28.8 (mm)
